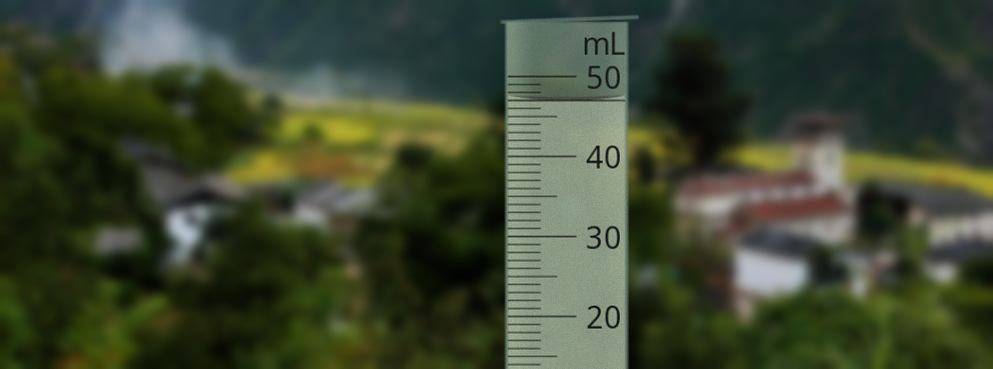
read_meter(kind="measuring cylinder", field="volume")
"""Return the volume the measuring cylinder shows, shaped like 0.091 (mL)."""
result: 47 (mL)
